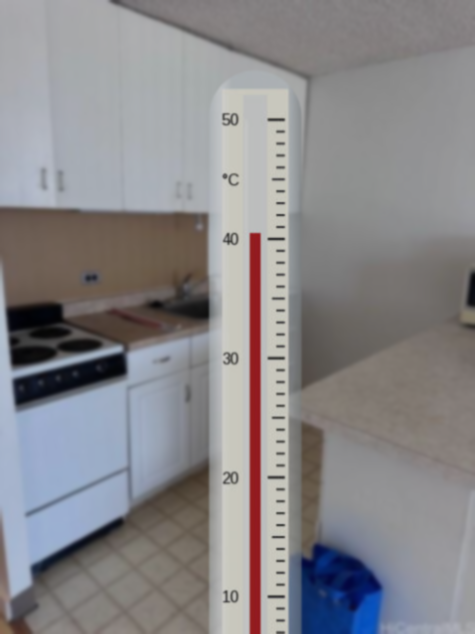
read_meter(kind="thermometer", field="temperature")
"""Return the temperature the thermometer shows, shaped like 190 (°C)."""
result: 40.5 (°C)
